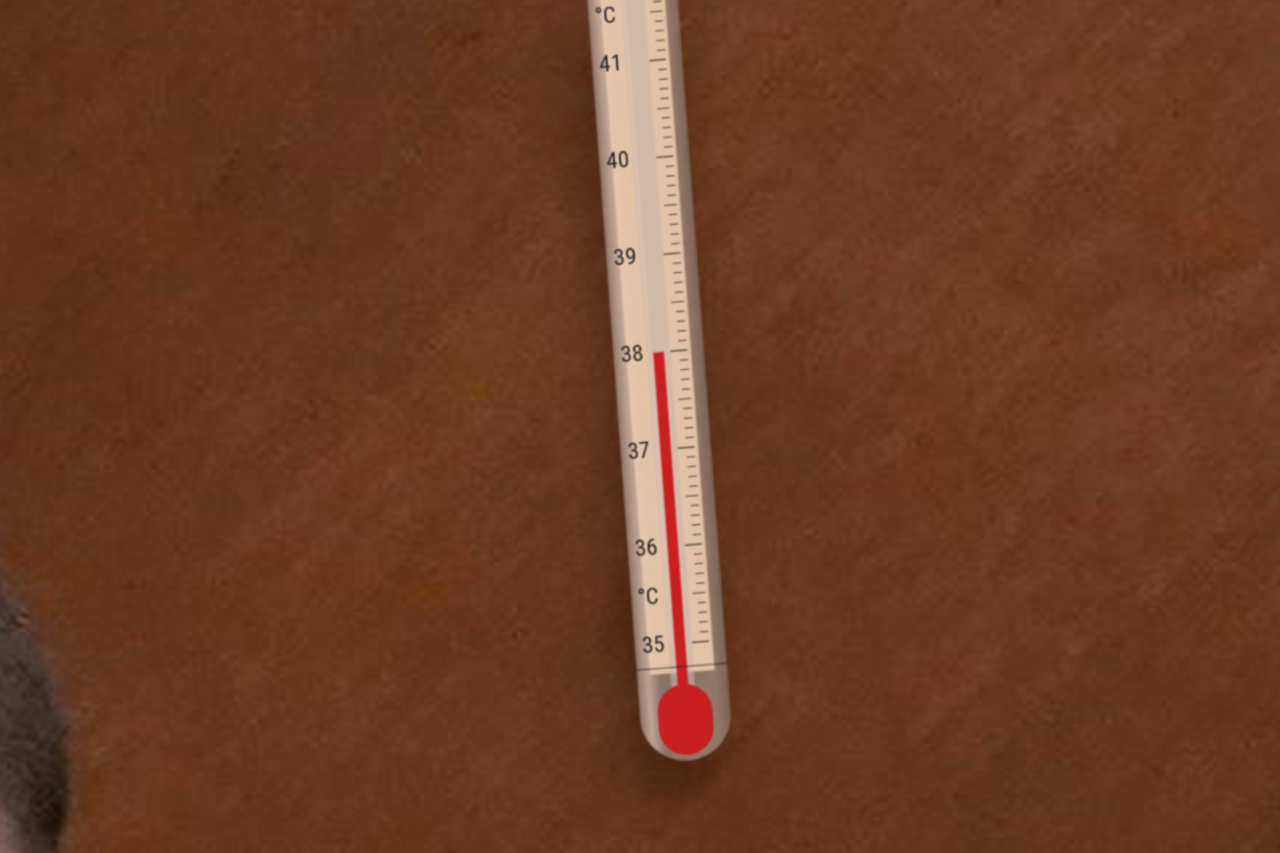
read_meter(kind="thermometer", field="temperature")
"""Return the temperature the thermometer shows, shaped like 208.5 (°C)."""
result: 38 (°C)
